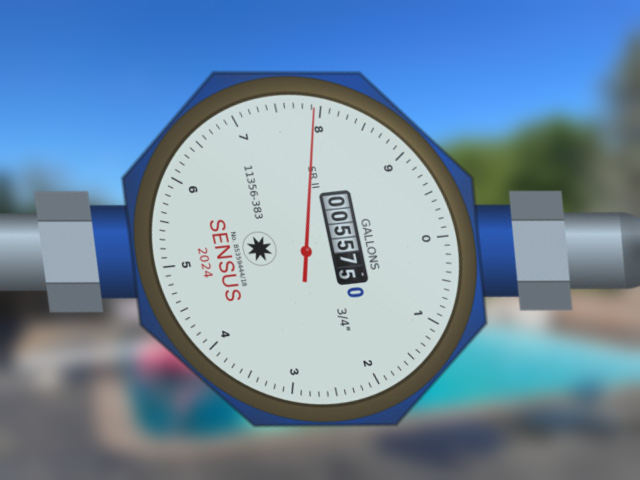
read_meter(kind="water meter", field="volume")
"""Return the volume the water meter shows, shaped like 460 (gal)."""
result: 55747.9 (gal)
